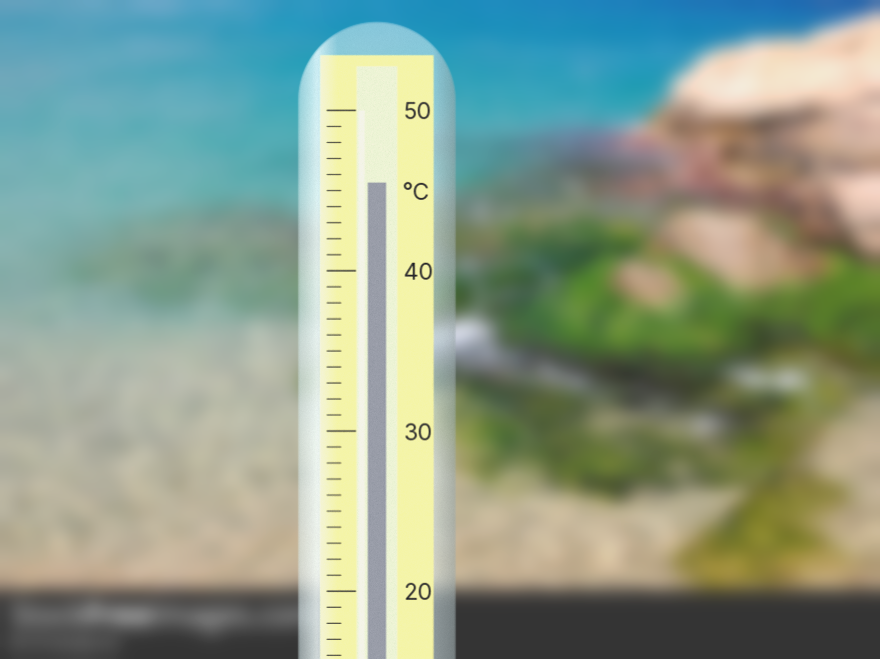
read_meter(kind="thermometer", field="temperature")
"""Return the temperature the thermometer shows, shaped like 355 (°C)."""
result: 45.5 (°C)
